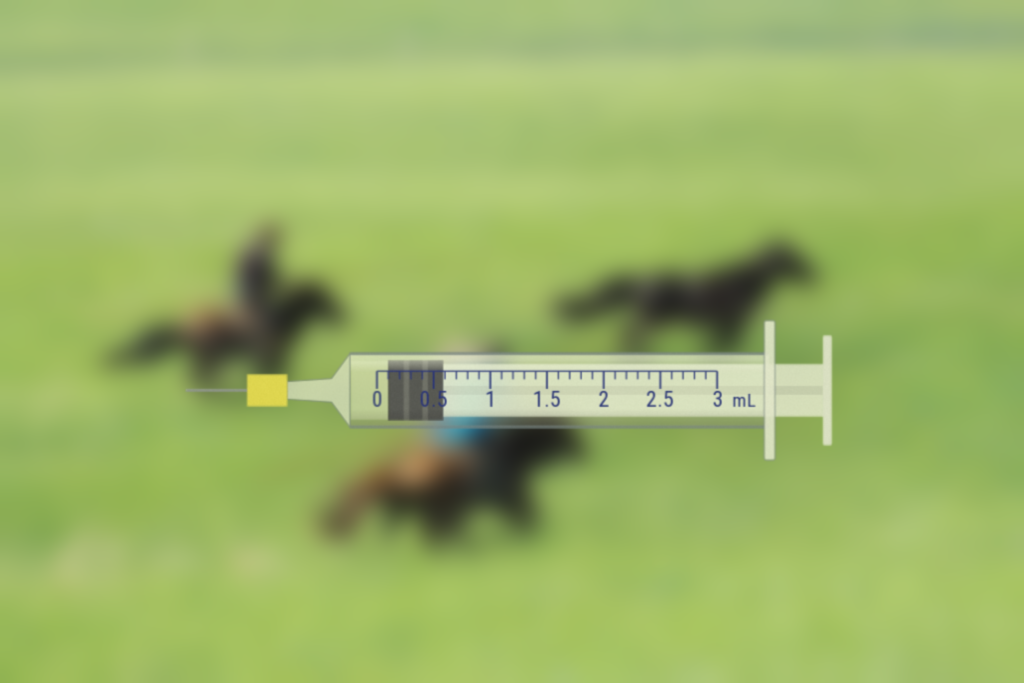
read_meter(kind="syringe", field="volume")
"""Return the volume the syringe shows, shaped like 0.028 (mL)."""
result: 0.1 (mL)
